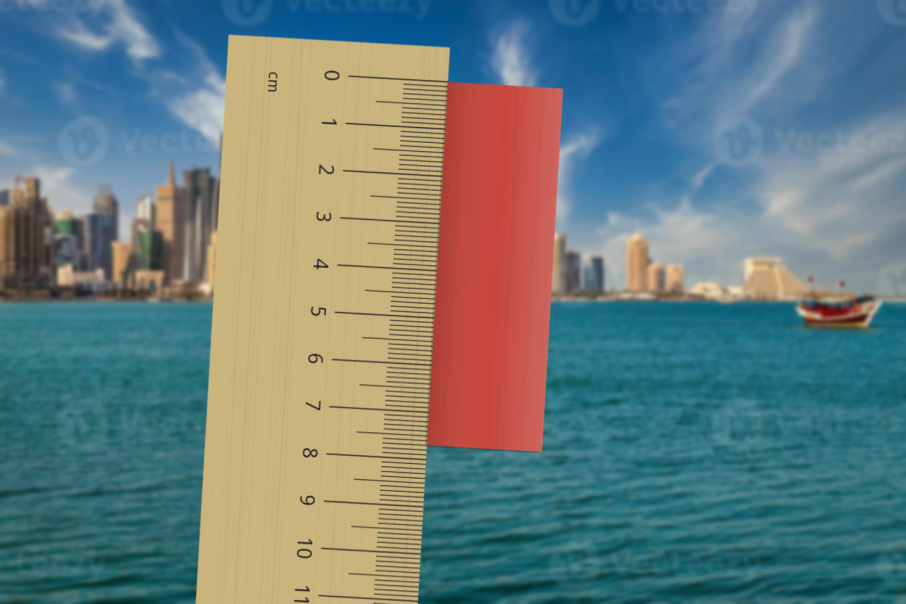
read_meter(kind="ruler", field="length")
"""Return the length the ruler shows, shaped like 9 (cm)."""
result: 7.7 (cm)
